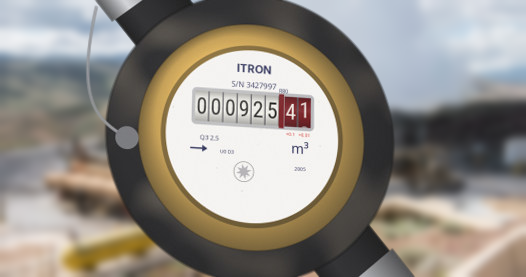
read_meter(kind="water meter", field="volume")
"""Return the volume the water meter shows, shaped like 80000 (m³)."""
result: 925.41 (m³)
